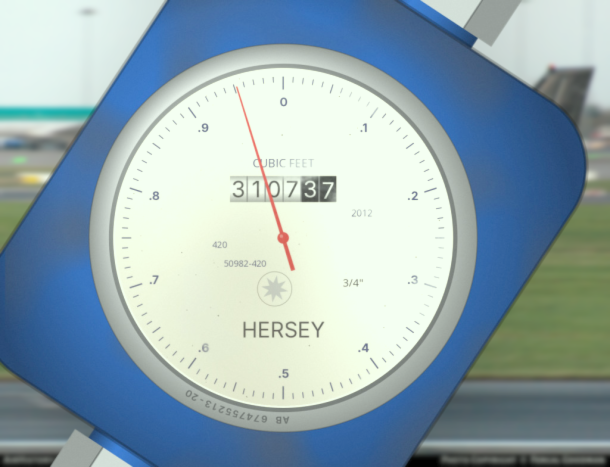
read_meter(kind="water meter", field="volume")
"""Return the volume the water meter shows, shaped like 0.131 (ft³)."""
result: 310736.95 (ft³)
